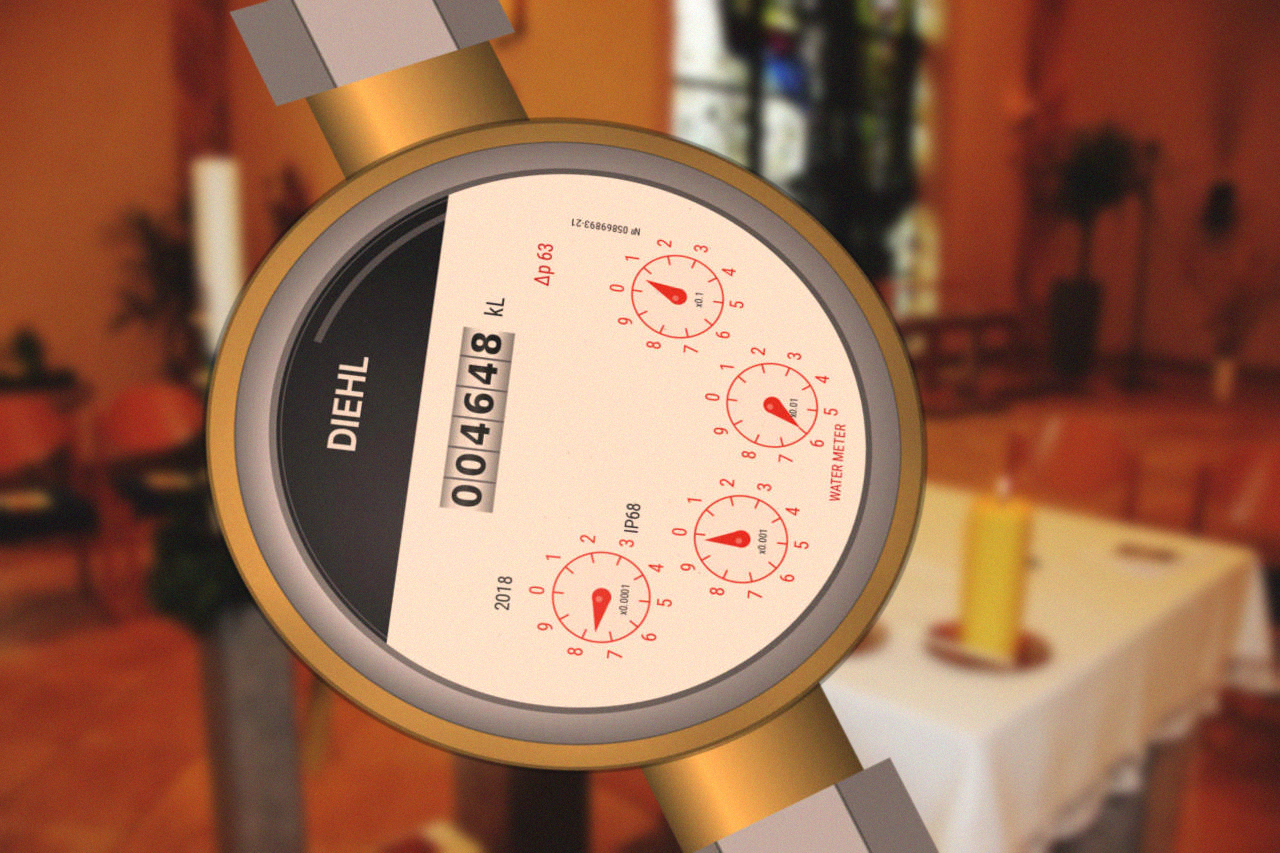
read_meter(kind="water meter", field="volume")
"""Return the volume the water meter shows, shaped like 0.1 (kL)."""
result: 4648.0597 (kL)
